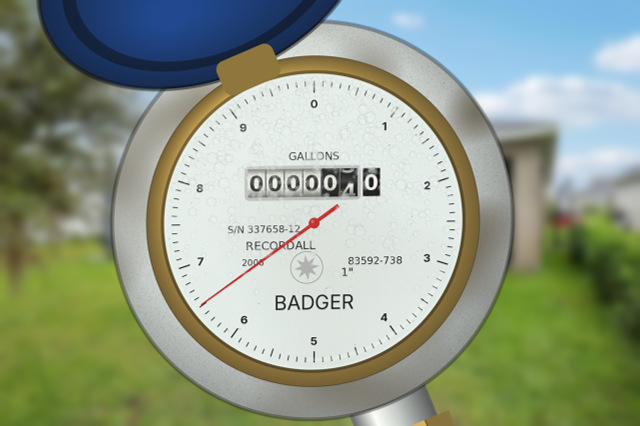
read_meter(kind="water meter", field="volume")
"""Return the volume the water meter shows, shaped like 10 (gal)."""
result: 36.5 (gal)
